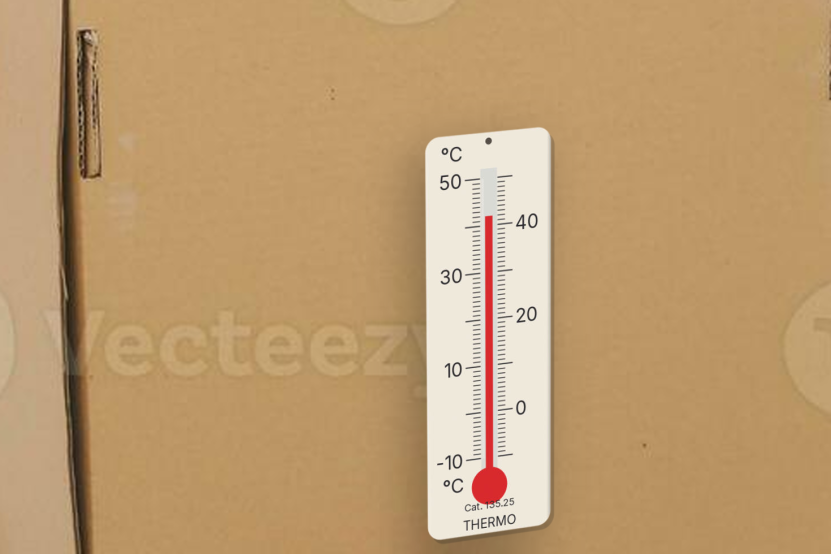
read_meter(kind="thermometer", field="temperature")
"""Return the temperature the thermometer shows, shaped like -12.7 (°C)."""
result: 42 (°C)
